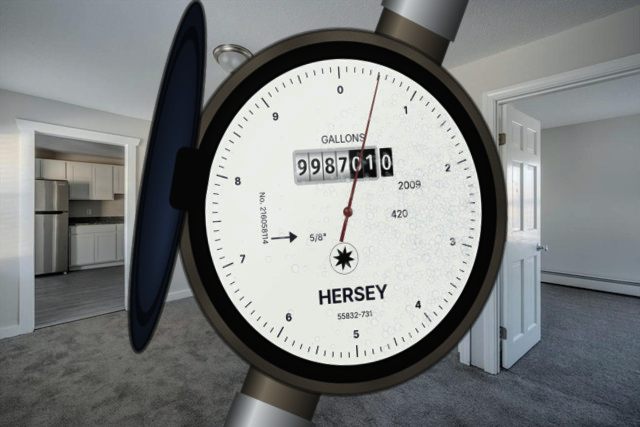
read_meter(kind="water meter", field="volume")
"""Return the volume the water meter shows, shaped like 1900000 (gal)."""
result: 9987010.5 (gal)
